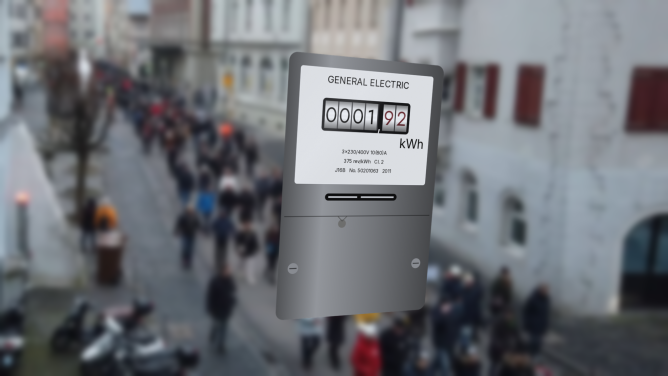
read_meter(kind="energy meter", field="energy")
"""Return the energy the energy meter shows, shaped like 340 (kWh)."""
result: 1.92 (kWh)
